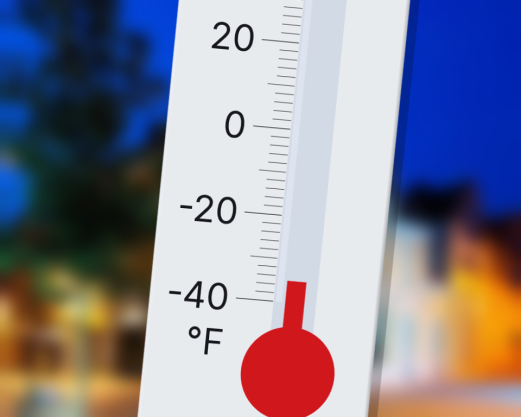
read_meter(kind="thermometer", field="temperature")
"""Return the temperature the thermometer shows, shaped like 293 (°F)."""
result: -35 (°F)
